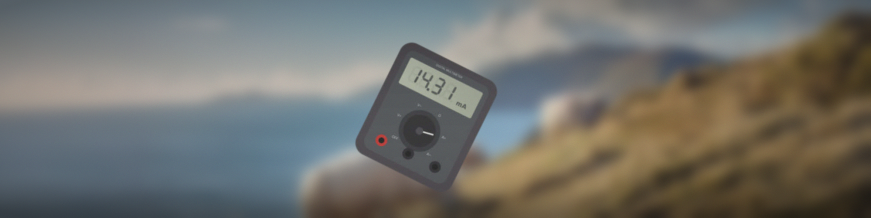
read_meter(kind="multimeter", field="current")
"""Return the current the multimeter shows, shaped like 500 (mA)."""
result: 14.31 (mA)
